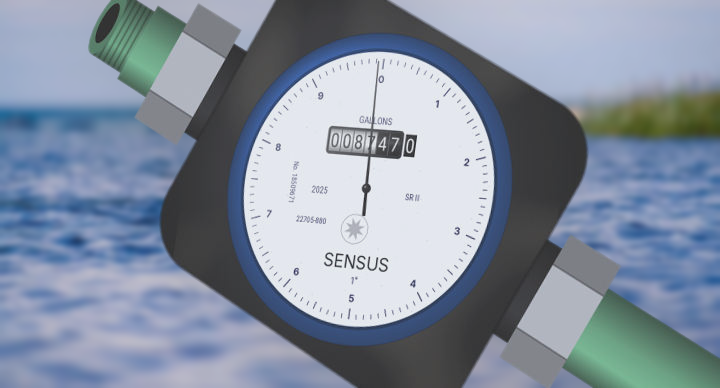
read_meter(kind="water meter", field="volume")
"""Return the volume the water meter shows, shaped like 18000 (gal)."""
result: 87469.9 (gal)
